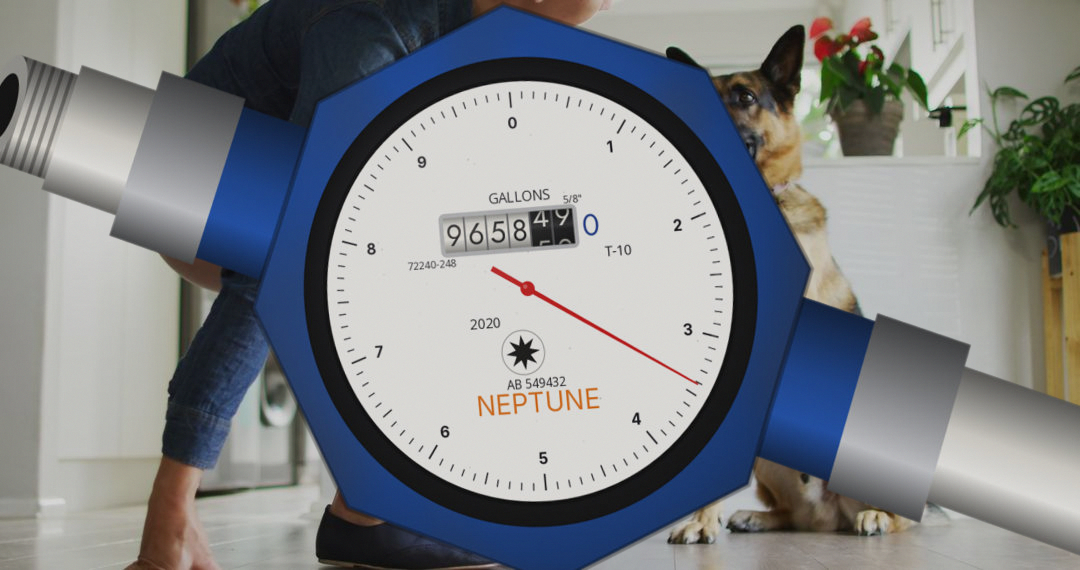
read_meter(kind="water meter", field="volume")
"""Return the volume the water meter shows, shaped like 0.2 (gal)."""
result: 9658493.4 (gal)
